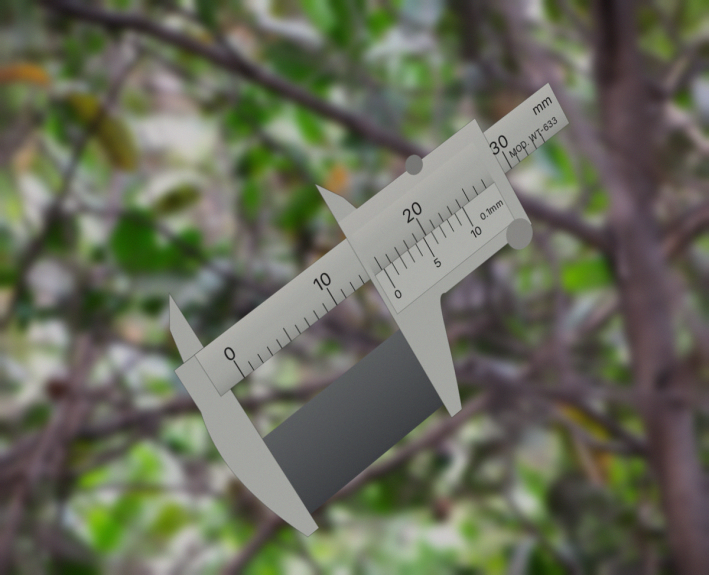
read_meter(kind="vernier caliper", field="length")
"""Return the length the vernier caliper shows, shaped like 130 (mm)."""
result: 15.2 (mm)
